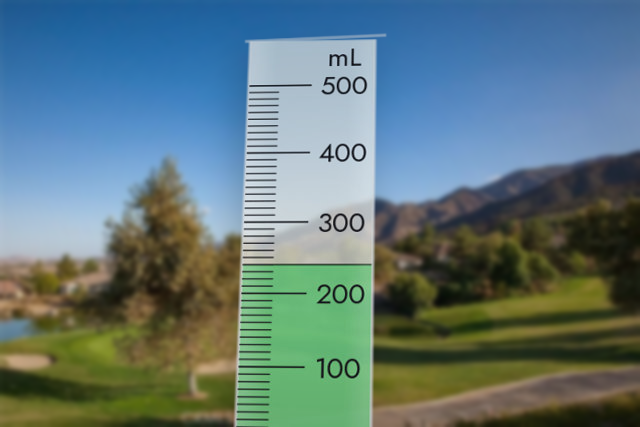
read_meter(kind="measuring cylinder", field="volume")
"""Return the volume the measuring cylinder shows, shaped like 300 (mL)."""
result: 240 (mL)
